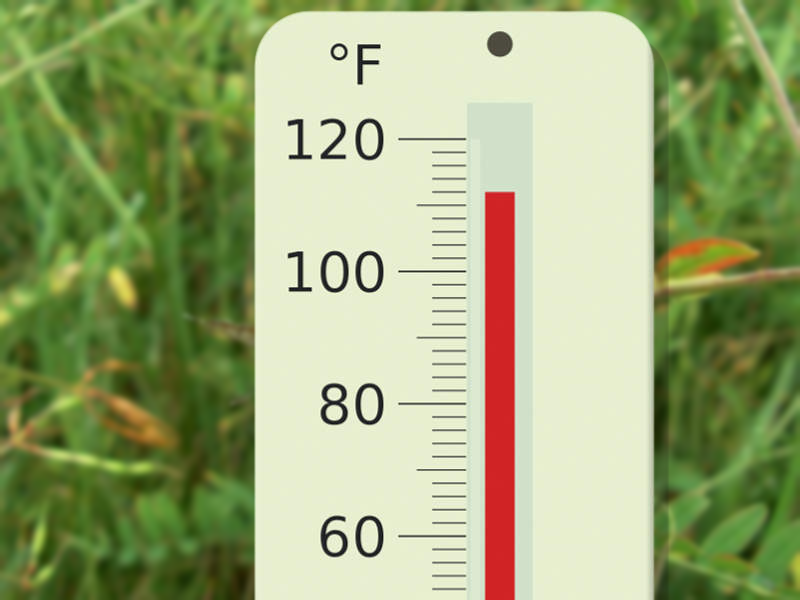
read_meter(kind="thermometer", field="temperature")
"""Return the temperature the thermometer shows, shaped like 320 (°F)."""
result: 112 (°F)
